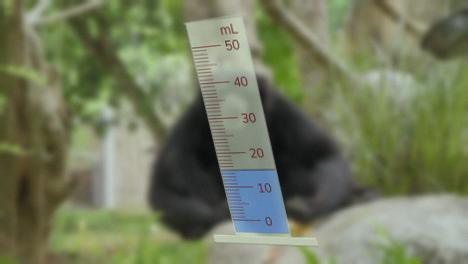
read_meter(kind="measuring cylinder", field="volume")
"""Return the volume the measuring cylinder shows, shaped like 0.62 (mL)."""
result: 15 (mL)
